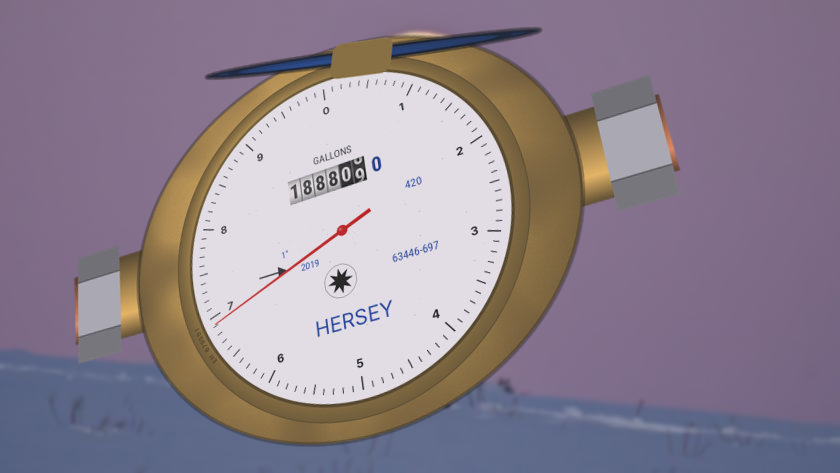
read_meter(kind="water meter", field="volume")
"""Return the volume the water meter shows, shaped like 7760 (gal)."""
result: 1888086.9 (gal)
